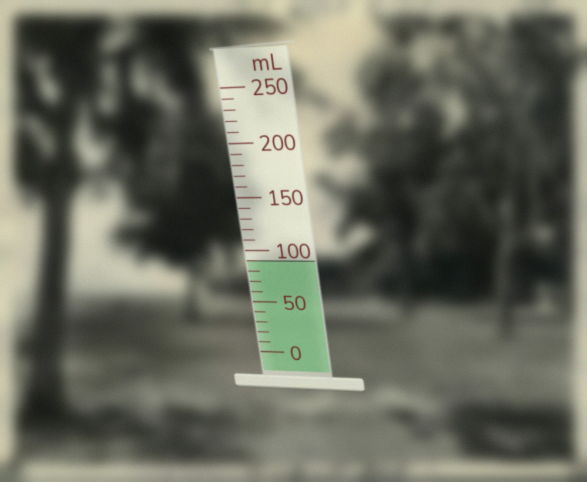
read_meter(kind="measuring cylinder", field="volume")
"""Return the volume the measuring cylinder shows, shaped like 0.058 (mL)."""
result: 90 (mL)
